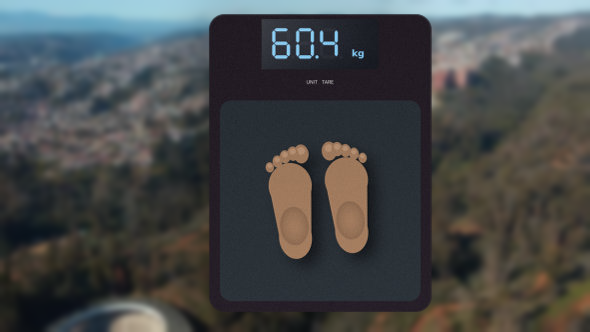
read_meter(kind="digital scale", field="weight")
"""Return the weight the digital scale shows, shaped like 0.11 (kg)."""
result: 60.4 (kg)
